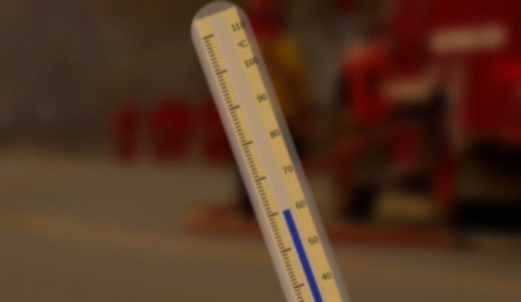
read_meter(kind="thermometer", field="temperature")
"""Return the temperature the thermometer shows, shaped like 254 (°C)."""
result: 60 (°C)
